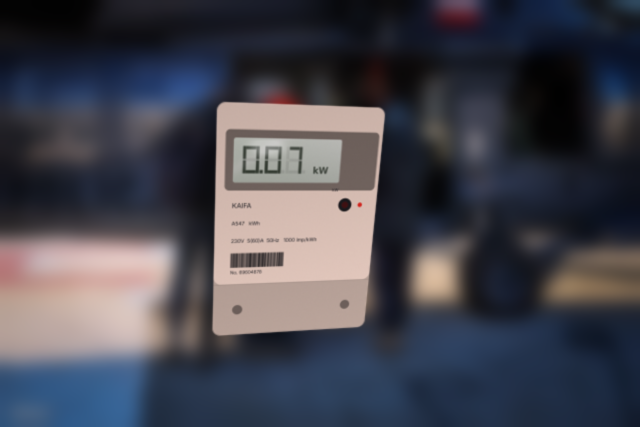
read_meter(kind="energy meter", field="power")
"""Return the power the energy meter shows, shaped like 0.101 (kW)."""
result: 0.07 (kW)
